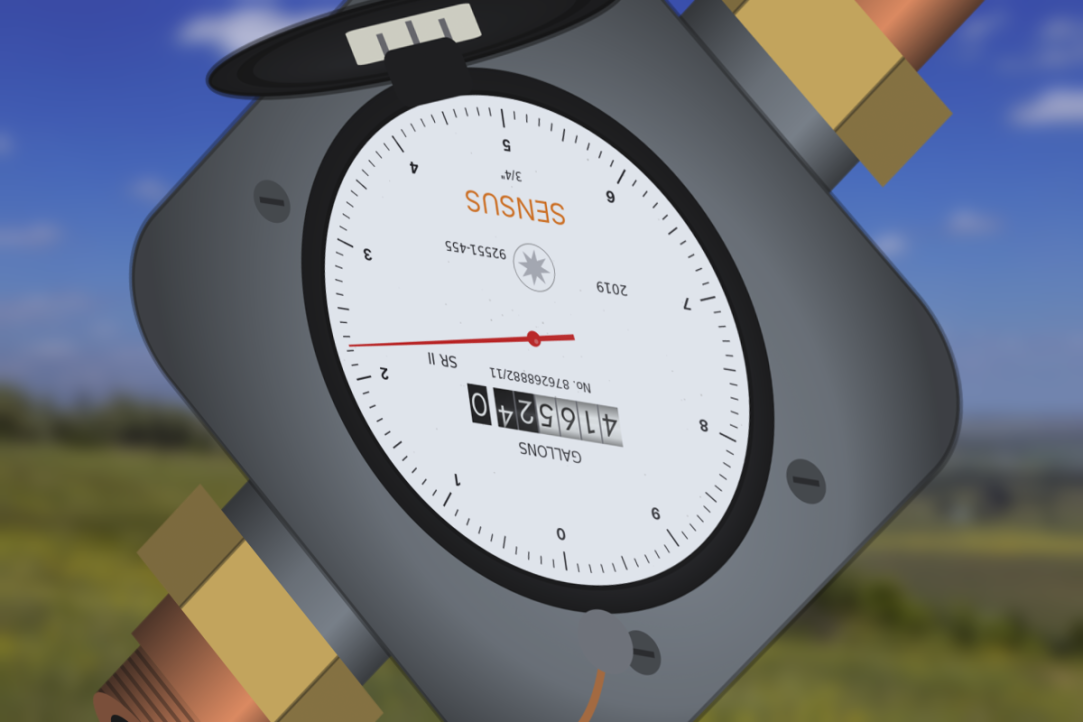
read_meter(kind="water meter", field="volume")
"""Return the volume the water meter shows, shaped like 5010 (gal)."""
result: 4165242.2 (gal)
